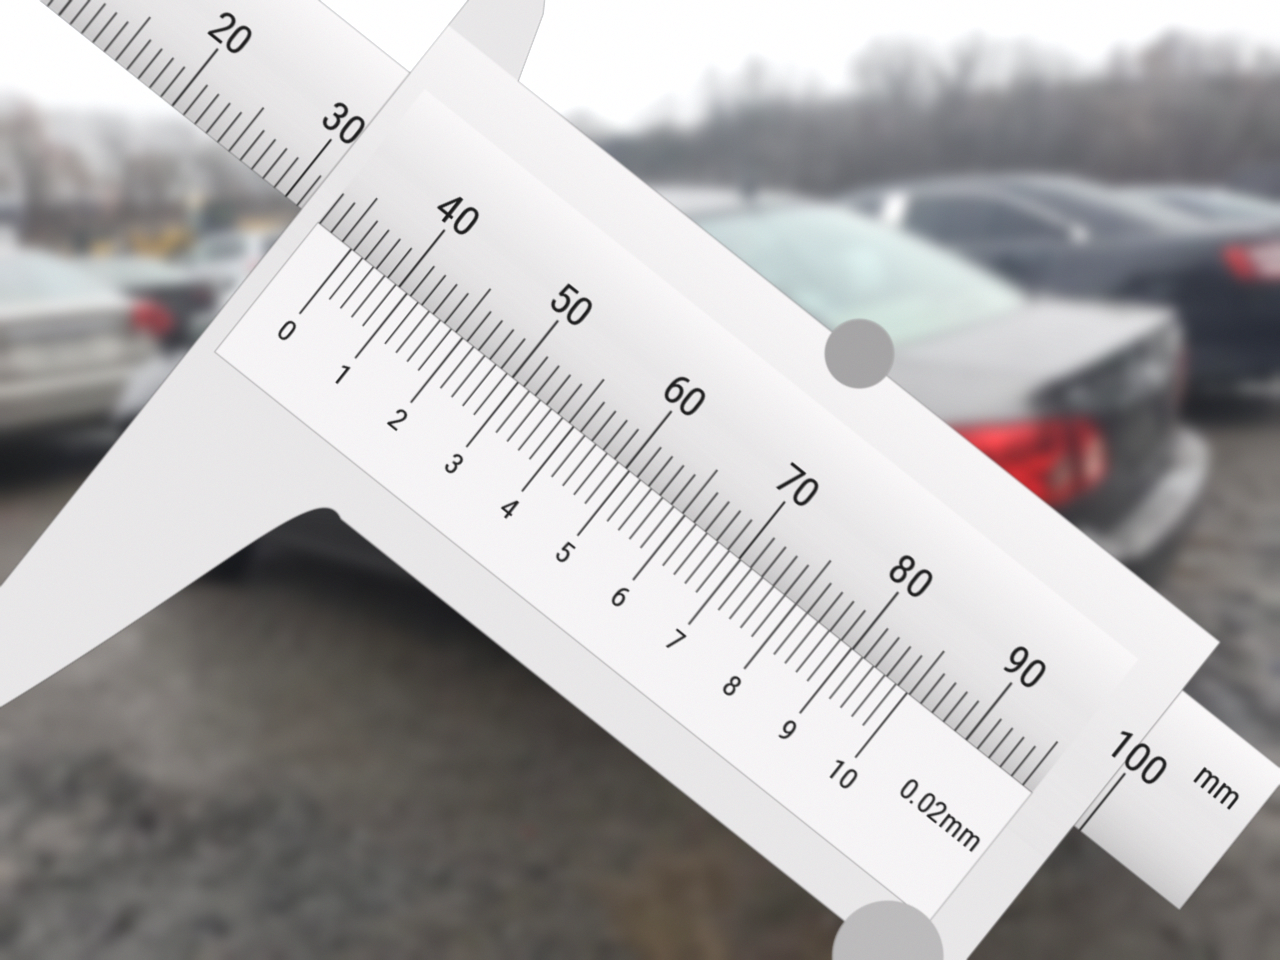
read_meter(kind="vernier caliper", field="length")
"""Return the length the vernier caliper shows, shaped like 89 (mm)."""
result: 35.8 (mm)
